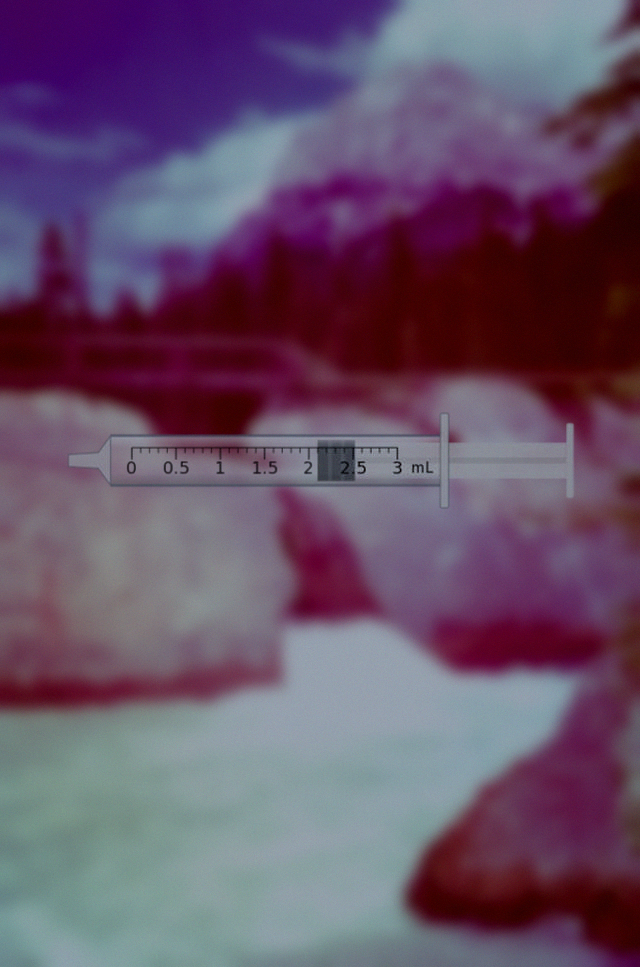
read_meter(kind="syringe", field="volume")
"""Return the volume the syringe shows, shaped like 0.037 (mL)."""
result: 2.1 (mL)
